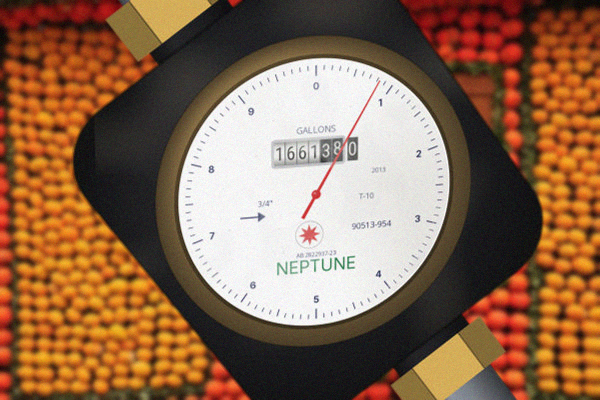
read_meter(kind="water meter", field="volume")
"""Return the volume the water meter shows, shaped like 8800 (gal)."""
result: 1661380.8 (gal)
